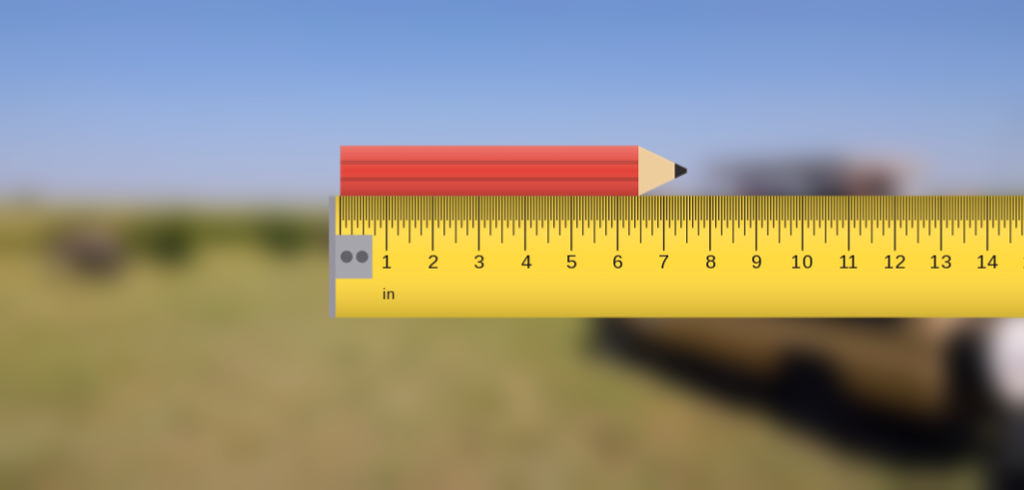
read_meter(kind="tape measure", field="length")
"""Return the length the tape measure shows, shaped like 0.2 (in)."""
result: 7.5 (in)
